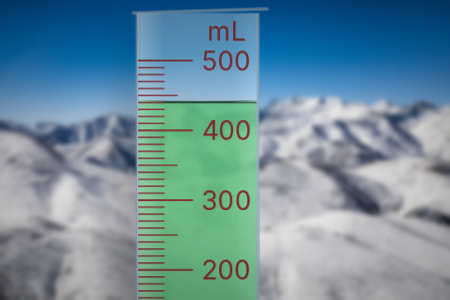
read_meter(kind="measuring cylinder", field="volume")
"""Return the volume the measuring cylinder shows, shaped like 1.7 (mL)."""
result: 440 (mL)
